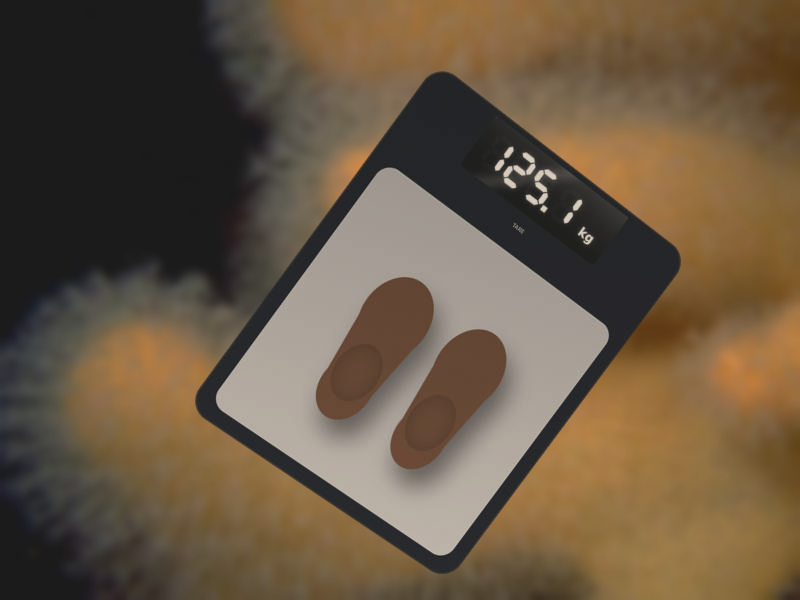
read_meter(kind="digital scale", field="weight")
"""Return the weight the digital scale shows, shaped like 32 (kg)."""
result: 125.1 (kg)
